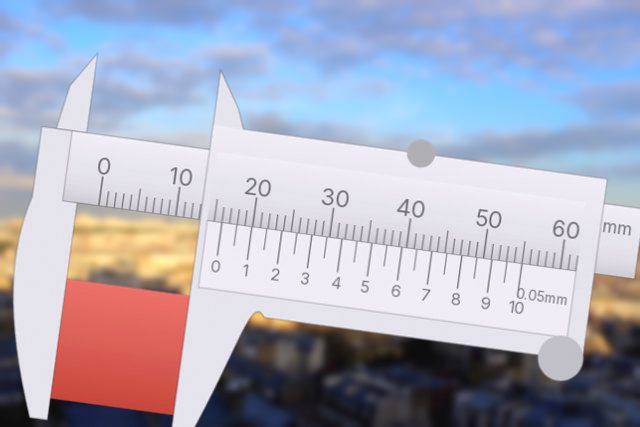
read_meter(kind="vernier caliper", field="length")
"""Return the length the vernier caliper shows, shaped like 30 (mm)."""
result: 16.0 (mm)
